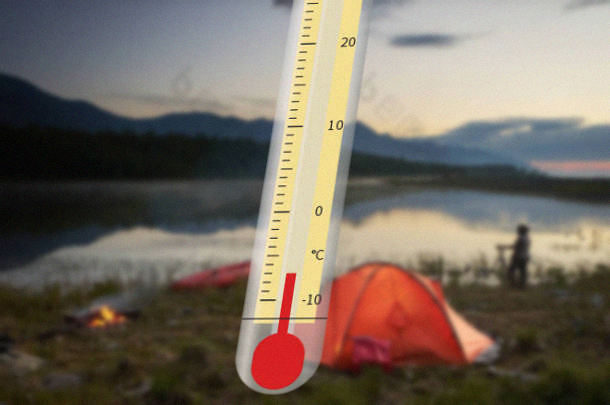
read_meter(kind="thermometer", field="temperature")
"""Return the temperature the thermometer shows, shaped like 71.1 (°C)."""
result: -7 (°C)
